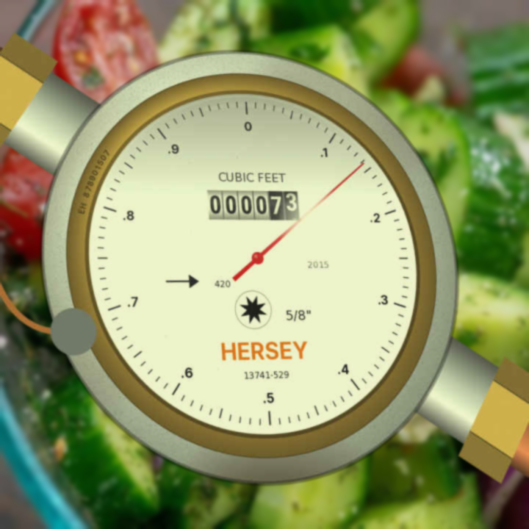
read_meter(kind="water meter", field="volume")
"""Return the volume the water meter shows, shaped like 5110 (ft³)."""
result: 73.14 (ft³)
